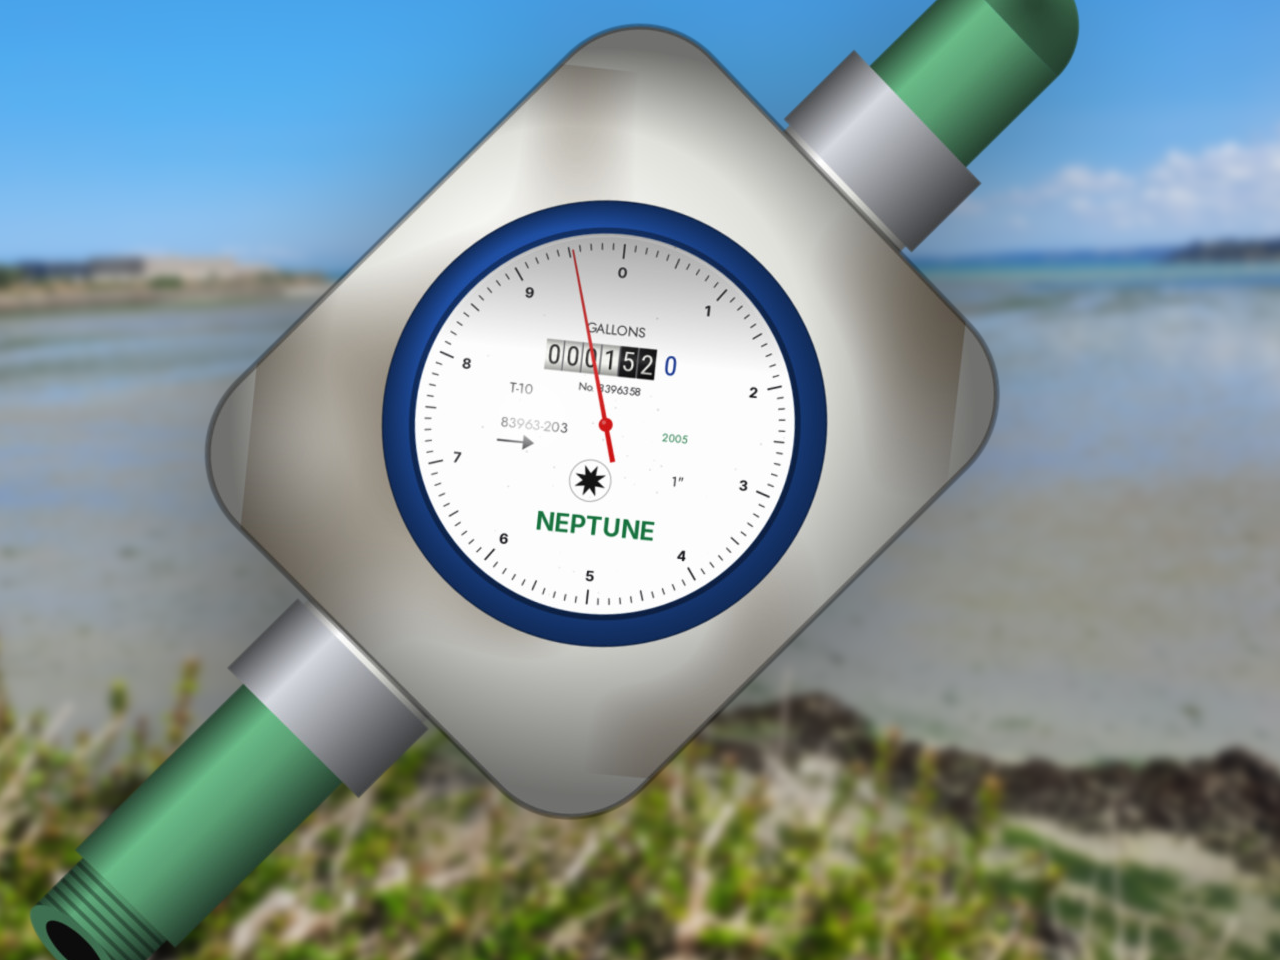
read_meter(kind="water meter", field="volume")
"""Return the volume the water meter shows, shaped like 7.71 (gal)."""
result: 1519.5 (gal)
